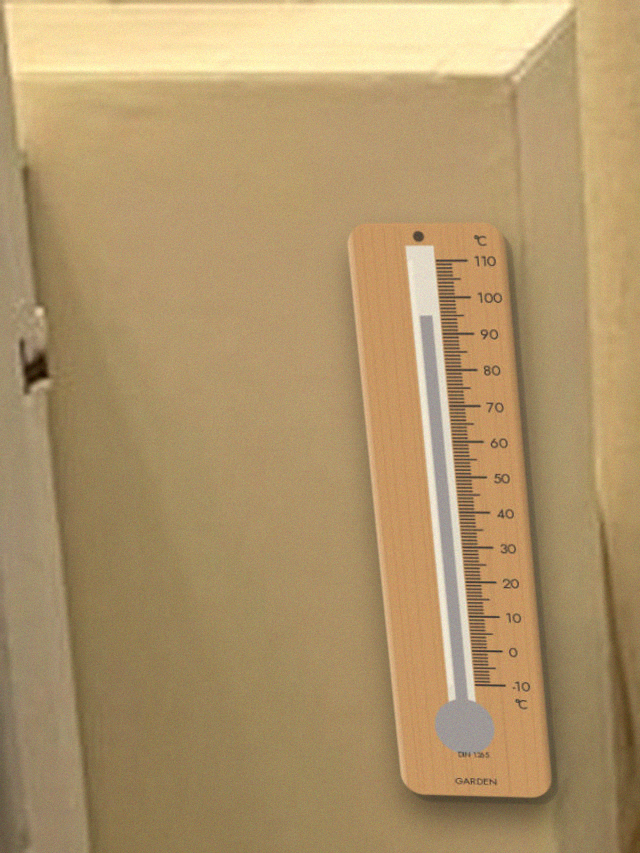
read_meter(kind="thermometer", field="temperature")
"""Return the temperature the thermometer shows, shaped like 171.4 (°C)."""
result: 95 (°C)
